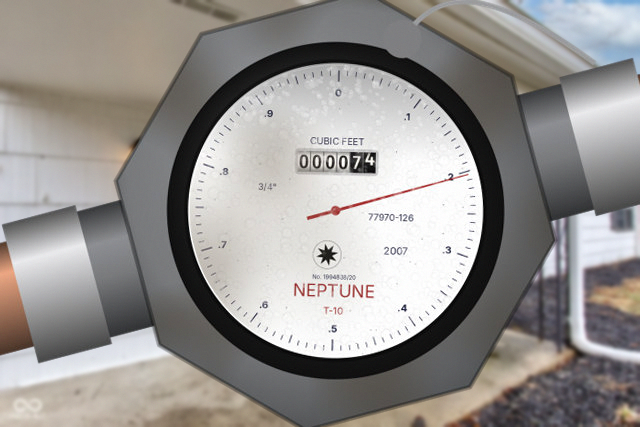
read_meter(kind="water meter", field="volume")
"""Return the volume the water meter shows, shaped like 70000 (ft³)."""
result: 74.20 (ft³)
